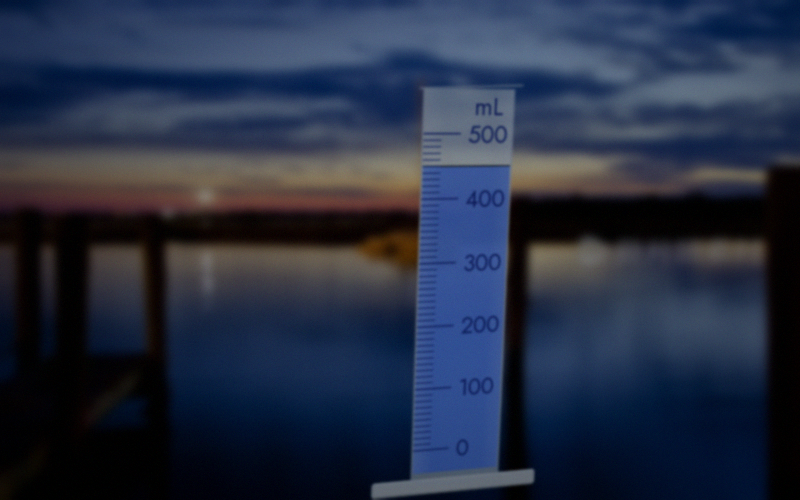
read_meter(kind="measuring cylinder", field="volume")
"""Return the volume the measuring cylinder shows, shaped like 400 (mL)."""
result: 450 (mL)
